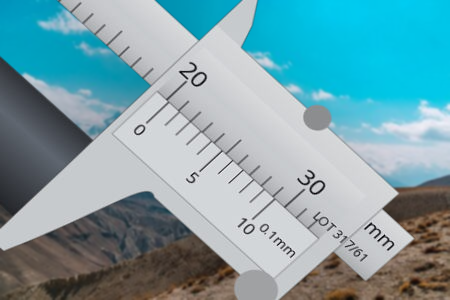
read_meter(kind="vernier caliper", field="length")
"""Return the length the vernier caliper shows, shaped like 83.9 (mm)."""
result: 20.2 (mm)
